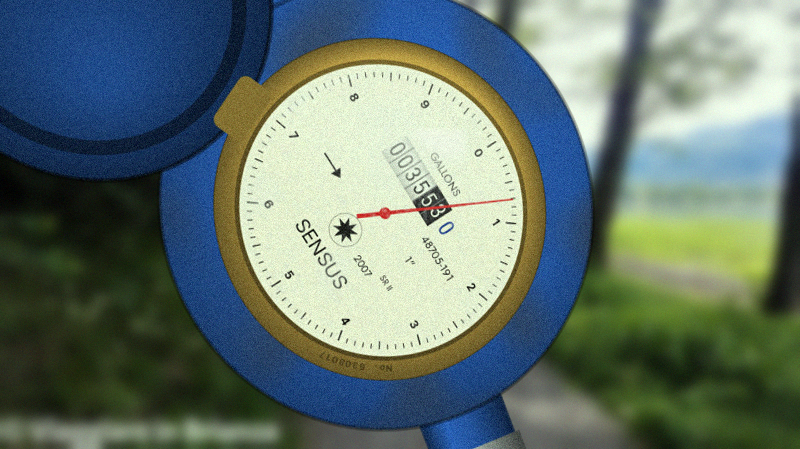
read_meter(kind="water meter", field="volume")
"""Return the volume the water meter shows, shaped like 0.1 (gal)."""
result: 35530.7 (gal)
